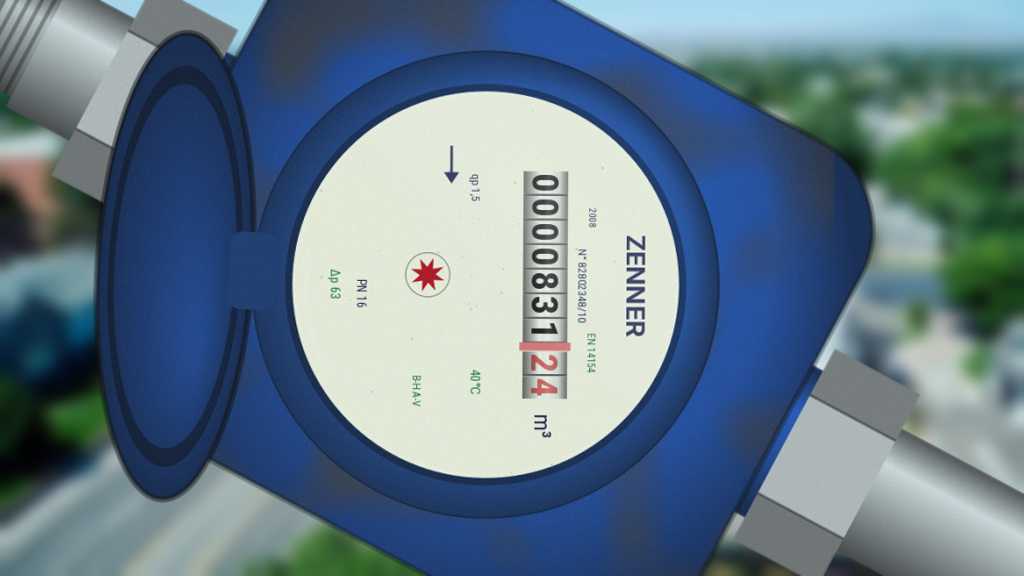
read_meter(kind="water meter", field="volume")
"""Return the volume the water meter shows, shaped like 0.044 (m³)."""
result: 831.24 (m³)
